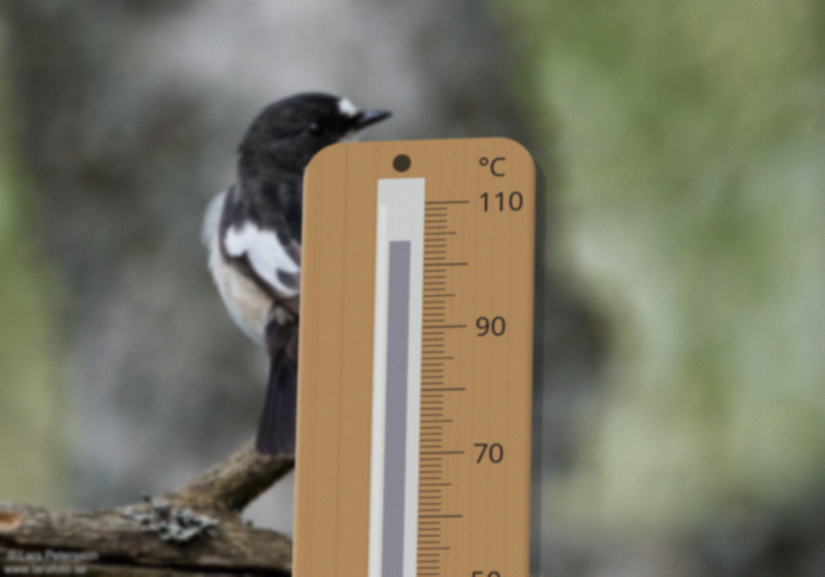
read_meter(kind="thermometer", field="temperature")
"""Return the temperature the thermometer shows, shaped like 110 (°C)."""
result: 104 (°C)
